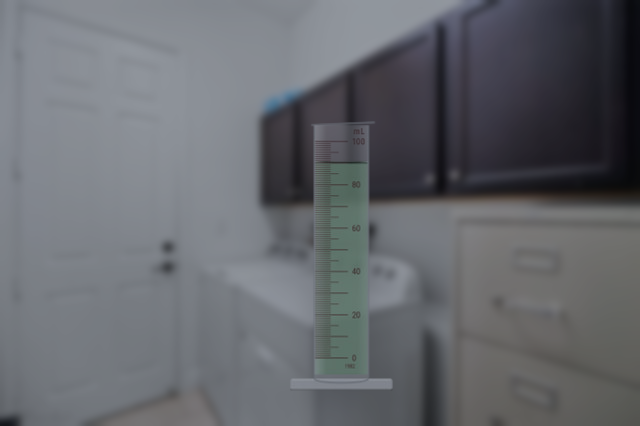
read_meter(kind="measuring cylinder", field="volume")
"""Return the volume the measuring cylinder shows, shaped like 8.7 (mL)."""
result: 90 (mL)
